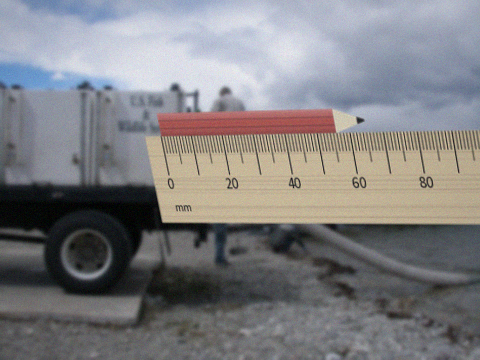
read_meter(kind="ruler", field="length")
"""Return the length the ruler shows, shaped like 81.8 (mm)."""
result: 65 (mm)
